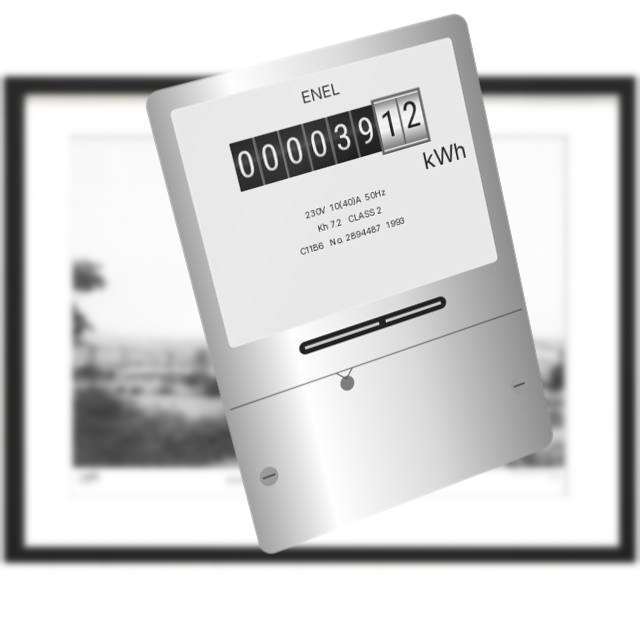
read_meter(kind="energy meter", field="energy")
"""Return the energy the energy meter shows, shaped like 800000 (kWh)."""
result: 39.12 (kWh)
